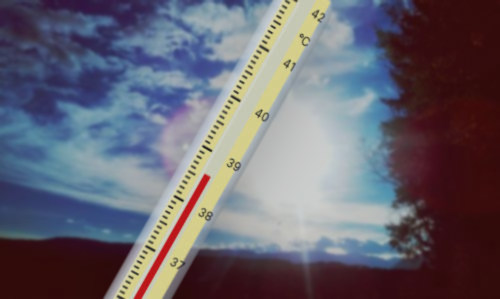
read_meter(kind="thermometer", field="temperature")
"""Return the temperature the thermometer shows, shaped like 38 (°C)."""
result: 38.6 (°C)
